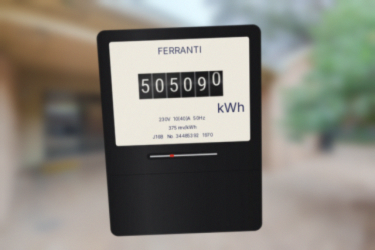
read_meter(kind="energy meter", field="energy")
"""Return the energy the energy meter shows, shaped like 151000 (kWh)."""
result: 505090 (kWh)
